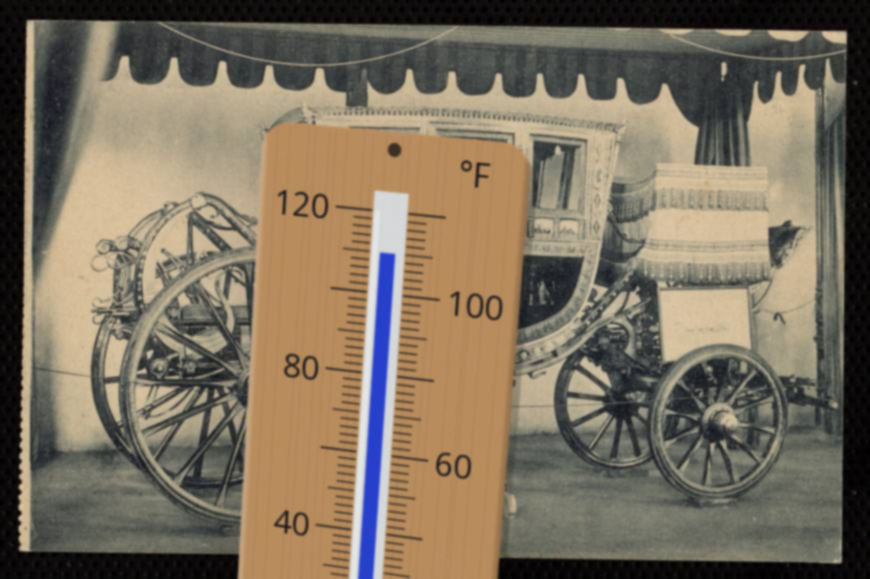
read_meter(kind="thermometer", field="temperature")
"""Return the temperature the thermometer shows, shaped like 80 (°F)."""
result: 110 (°F)
